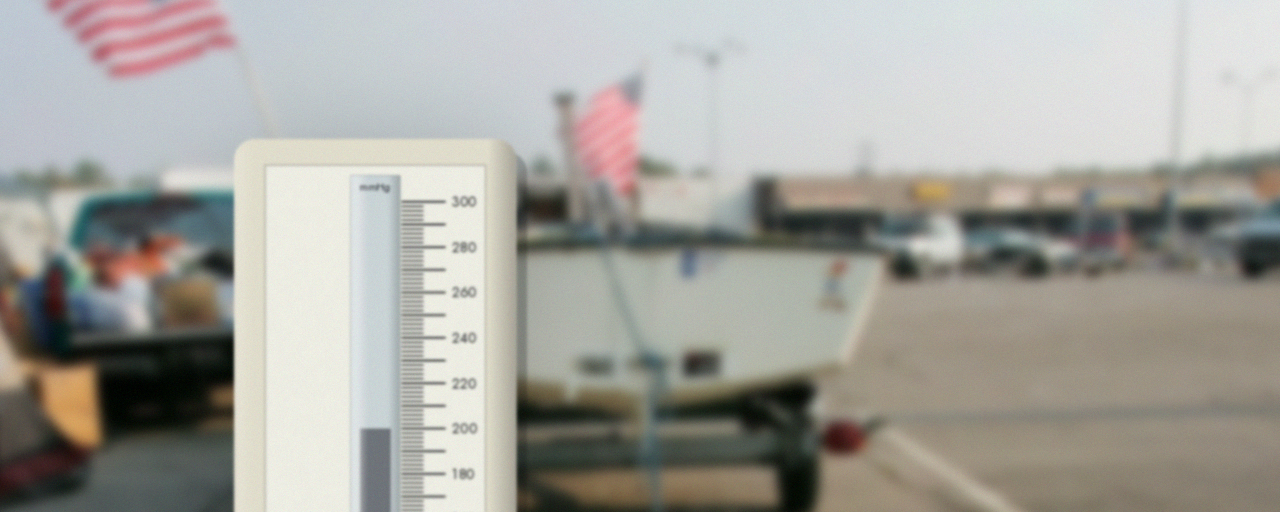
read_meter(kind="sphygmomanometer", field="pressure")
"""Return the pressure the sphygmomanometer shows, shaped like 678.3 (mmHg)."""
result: 200 (mmHg)
